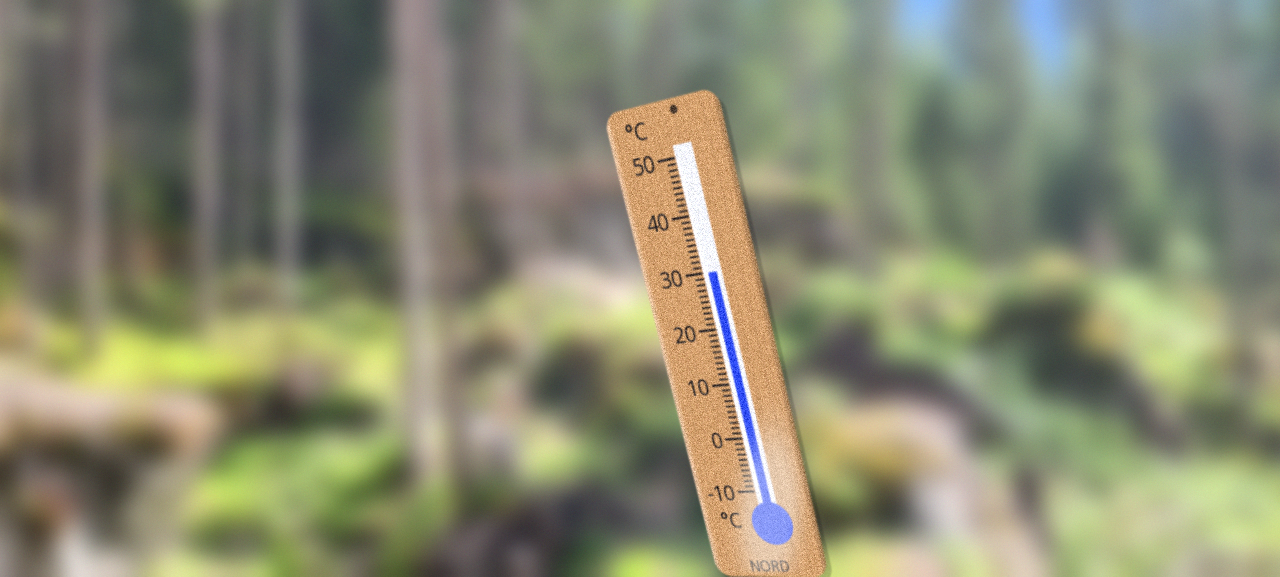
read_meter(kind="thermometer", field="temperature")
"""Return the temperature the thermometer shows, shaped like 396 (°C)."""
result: 30 (°C)
